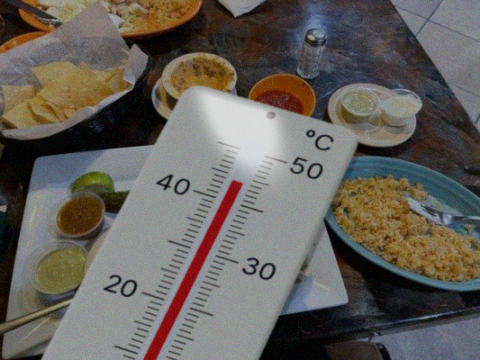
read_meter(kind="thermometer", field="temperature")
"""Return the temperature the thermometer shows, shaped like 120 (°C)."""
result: 44 (°C)
